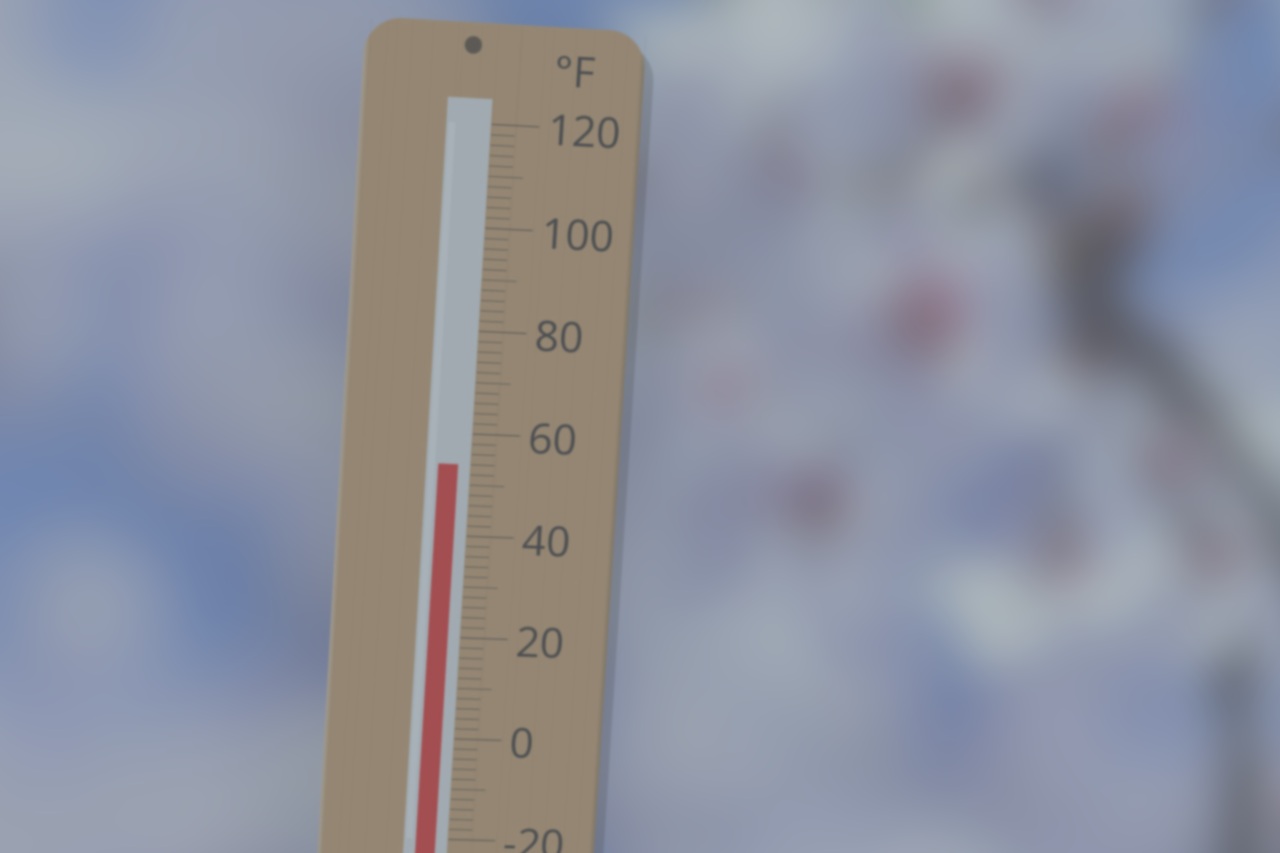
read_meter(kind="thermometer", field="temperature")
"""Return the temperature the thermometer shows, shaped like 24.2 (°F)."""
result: 54 (°F)
